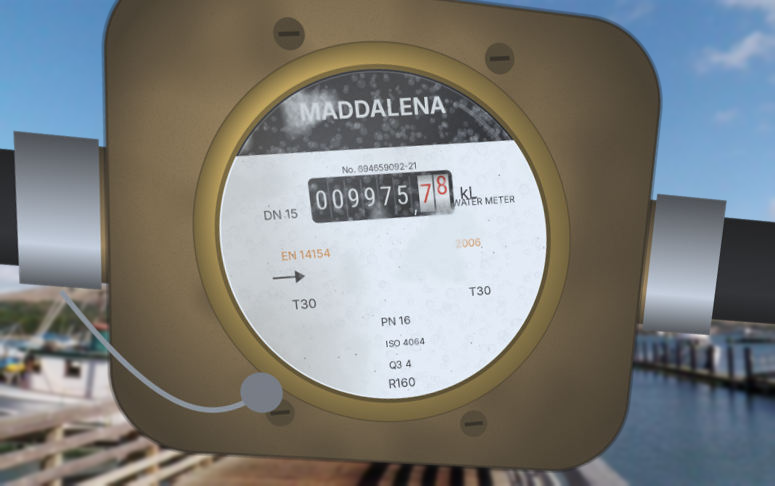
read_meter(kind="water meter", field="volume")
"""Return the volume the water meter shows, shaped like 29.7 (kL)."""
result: 9975.78 (kL)
